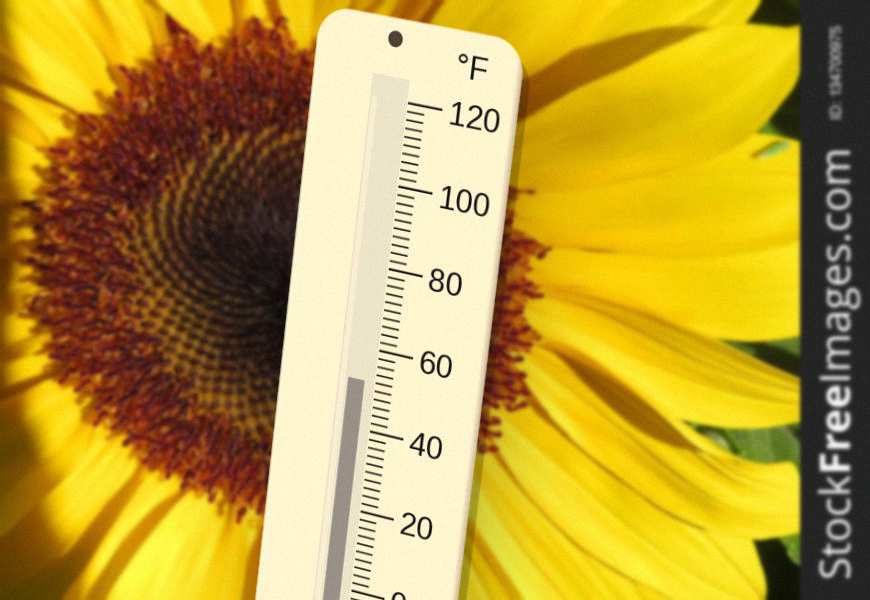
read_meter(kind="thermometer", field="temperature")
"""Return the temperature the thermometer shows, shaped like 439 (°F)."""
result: 52 (°F)
